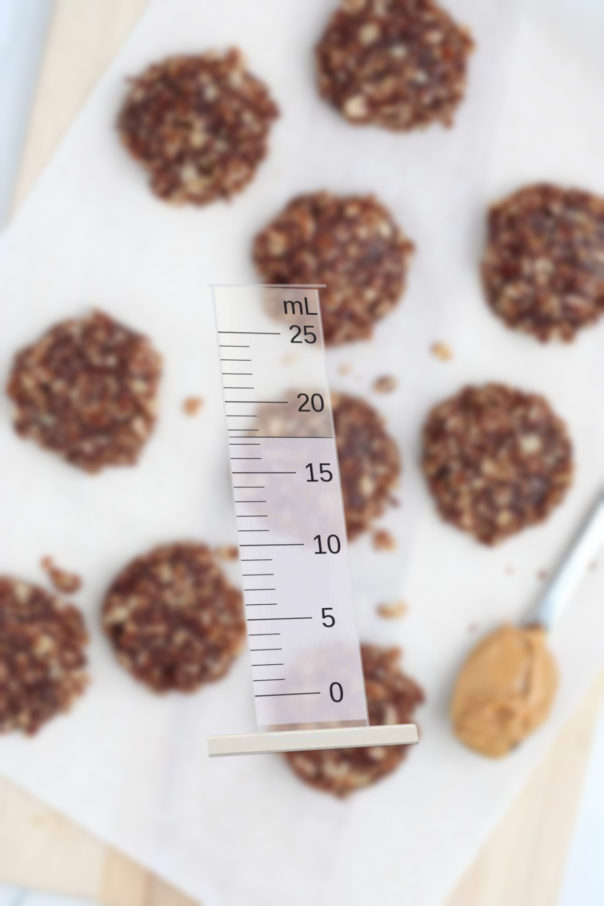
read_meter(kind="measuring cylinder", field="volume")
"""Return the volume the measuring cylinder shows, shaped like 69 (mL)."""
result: 17.5 (mL)
